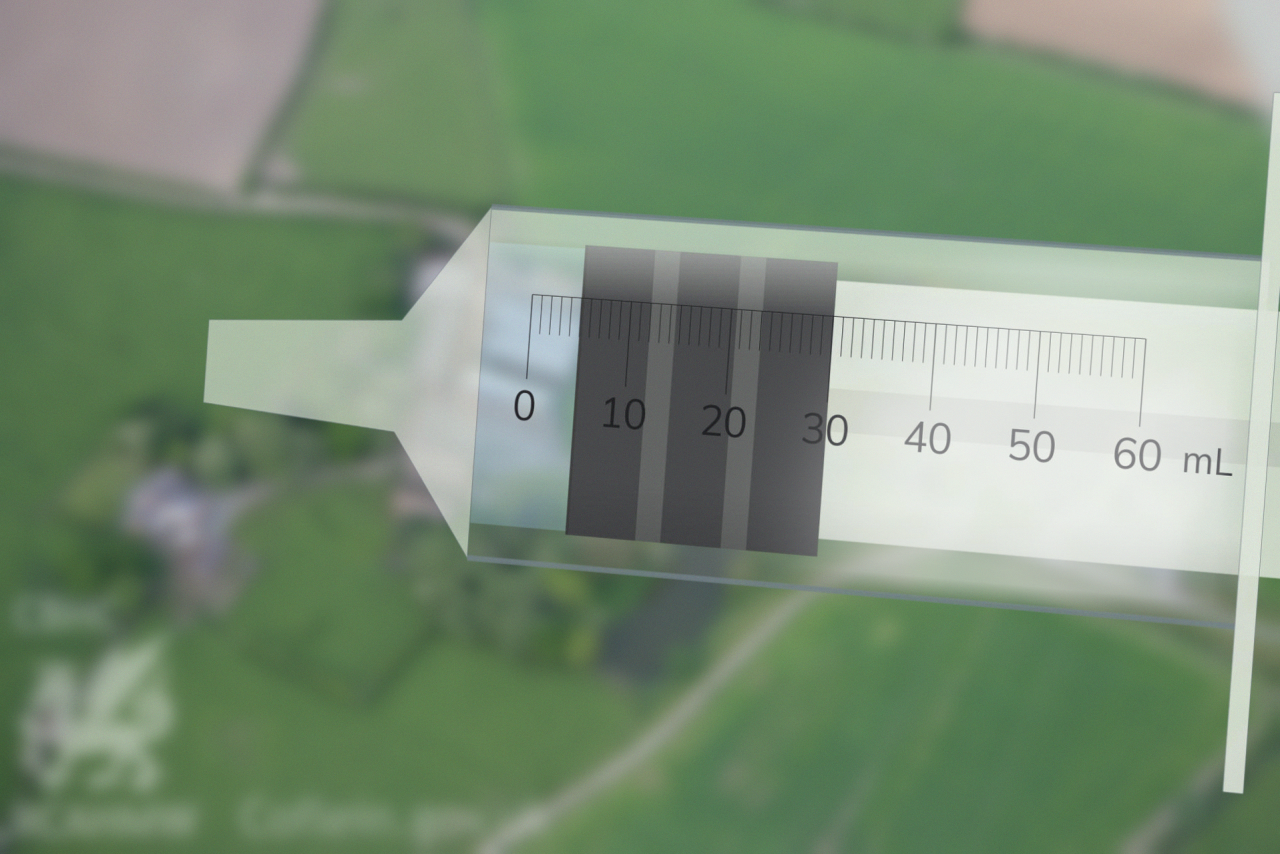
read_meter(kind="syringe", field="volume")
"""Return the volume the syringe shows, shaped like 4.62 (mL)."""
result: 5 (mL)
